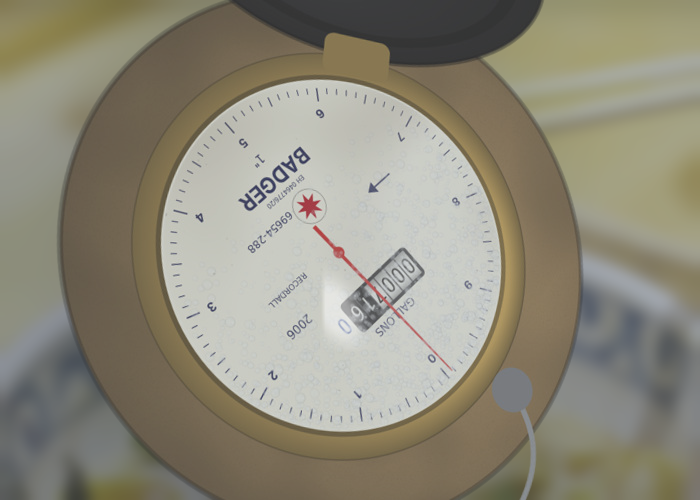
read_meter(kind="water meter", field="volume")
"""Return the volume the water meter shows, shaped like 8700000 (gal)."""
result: 7159.9 (gal)
